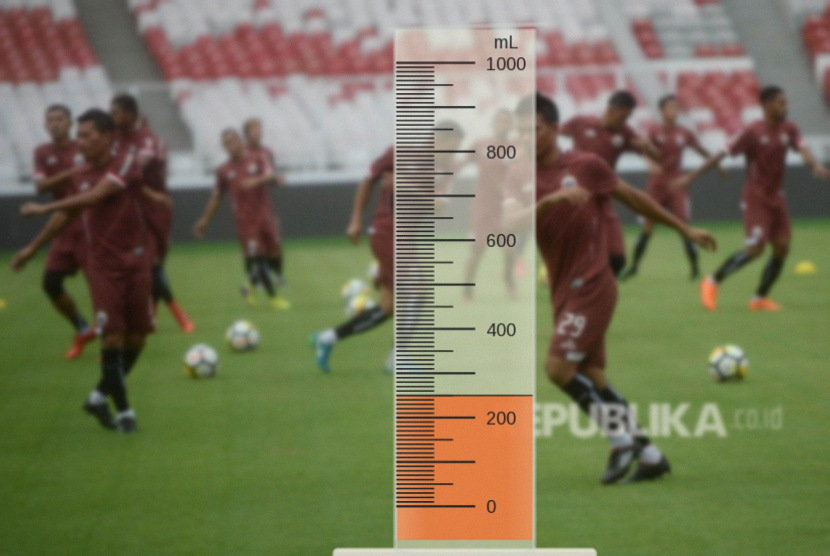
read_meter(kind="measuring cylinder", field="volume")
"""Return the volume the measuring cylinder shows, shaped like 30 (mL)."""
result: 250 (mL)
